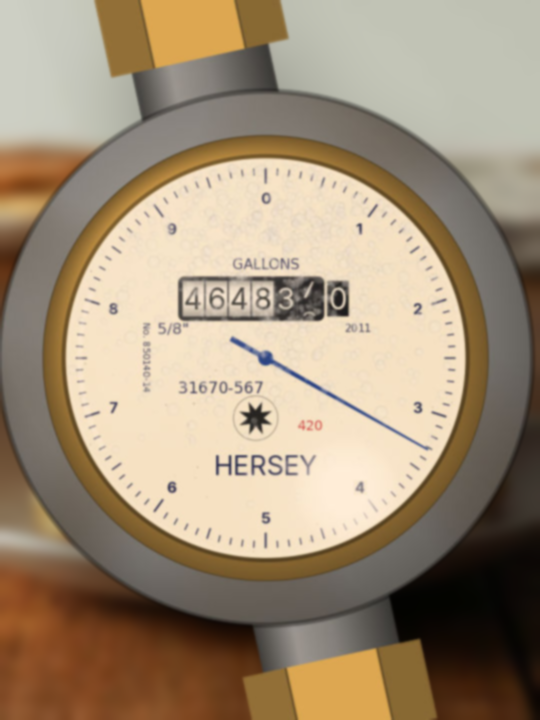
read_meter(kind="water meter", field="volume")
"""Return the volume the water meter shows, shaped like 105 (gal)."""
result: 4648373.3 (gal)
